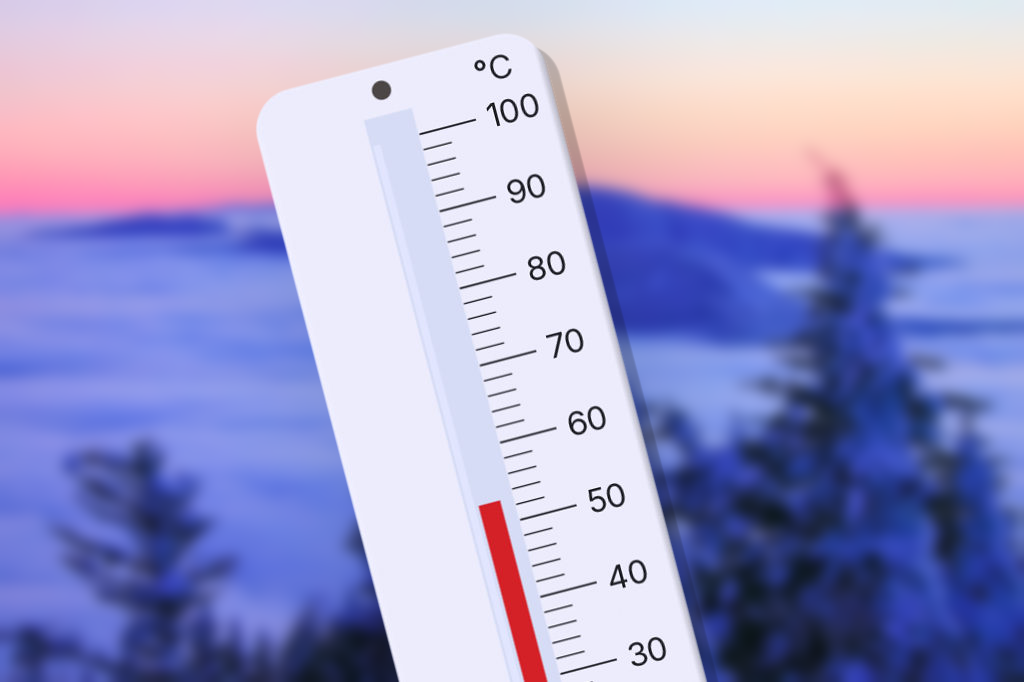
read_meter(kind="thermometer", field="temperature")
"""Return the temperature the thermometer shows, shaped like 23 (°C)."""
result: 53 (°C)
